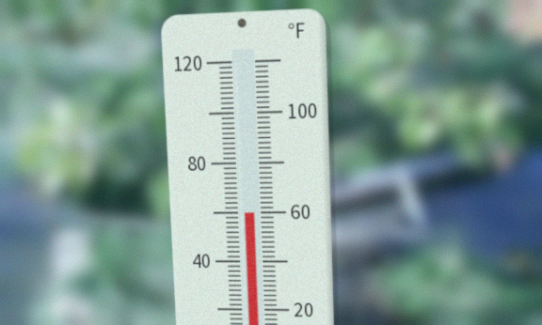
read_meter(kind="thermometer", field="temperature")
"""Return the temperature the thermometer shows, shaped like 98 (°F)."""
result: 60 (°F)
